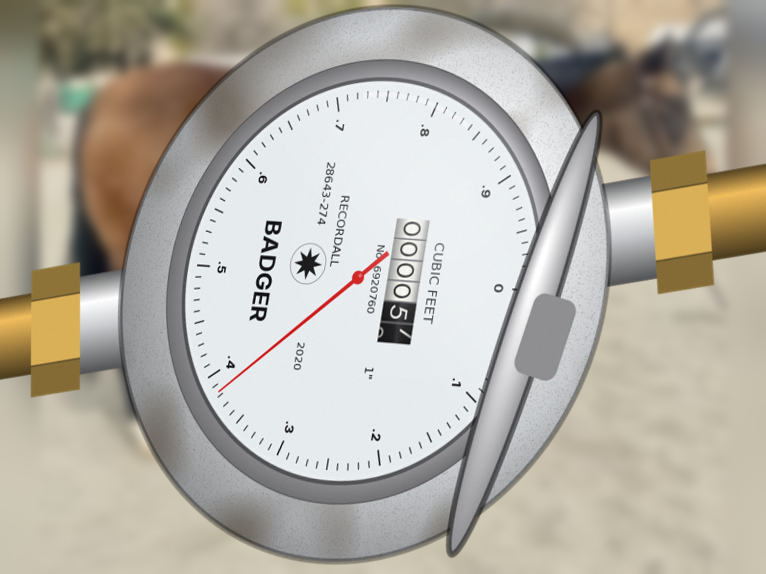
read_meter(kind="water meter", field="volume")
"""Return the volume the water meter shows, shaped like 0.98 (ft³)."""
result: 57.38 (ft³)
